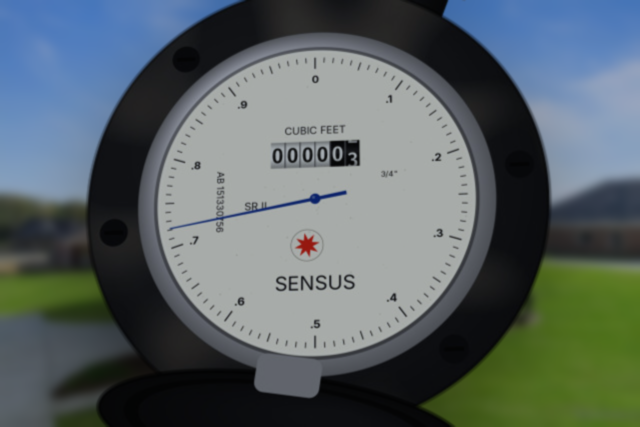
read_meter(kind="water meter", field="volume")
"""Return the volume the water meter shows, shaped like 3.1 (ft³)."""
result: 2.72 (ft³)
